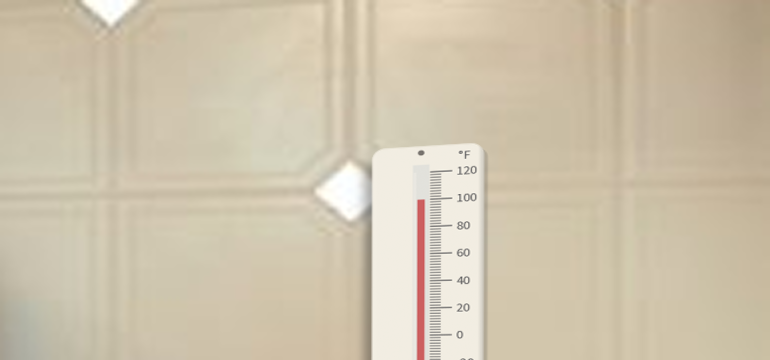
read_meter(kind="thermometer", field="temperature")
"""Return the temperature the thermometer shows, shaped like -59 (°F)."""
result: 100 (°F)
